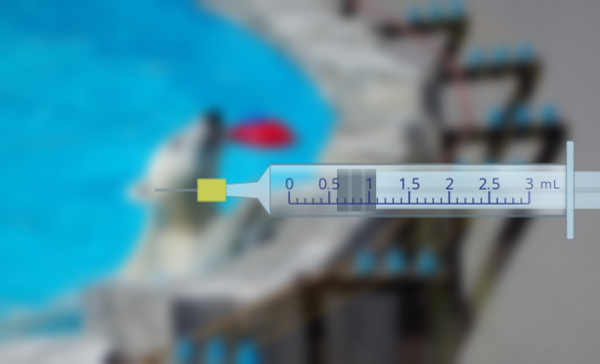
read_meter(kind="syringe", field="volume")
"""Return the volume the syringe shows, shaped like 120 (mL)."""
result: 0.6 (mL)
